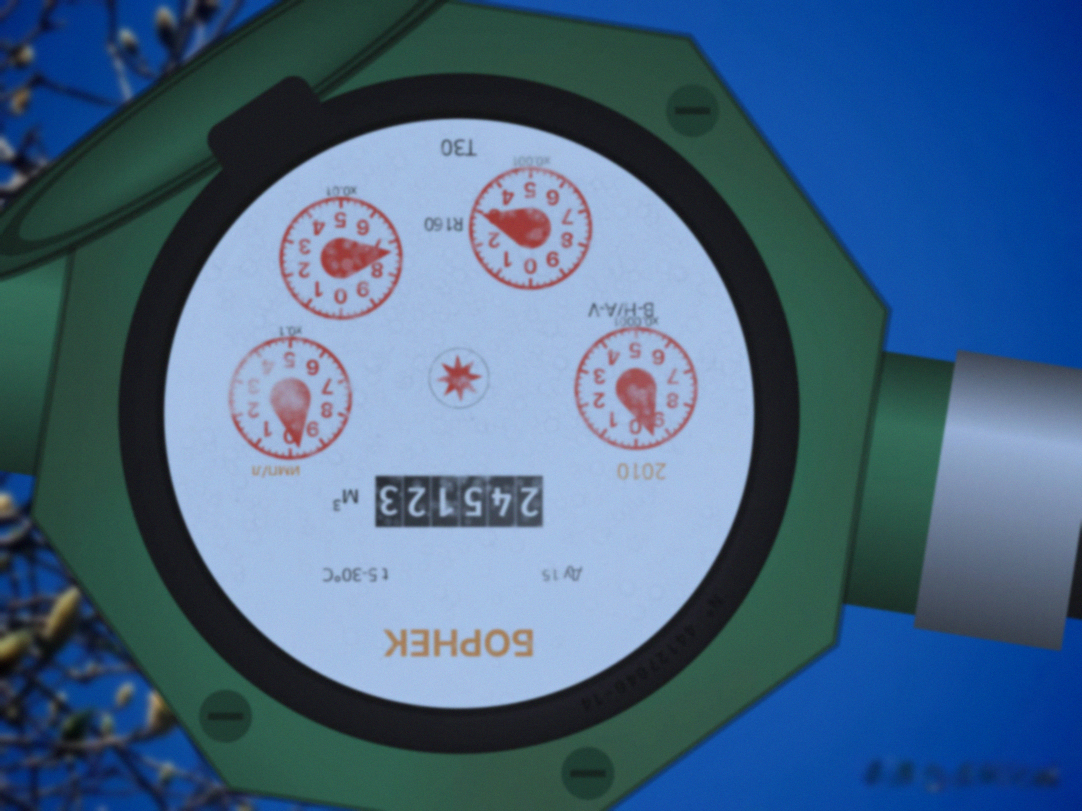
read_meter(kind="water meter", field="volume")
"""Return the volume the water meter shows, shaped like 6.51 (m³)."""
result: 245122.9729 (m³)
